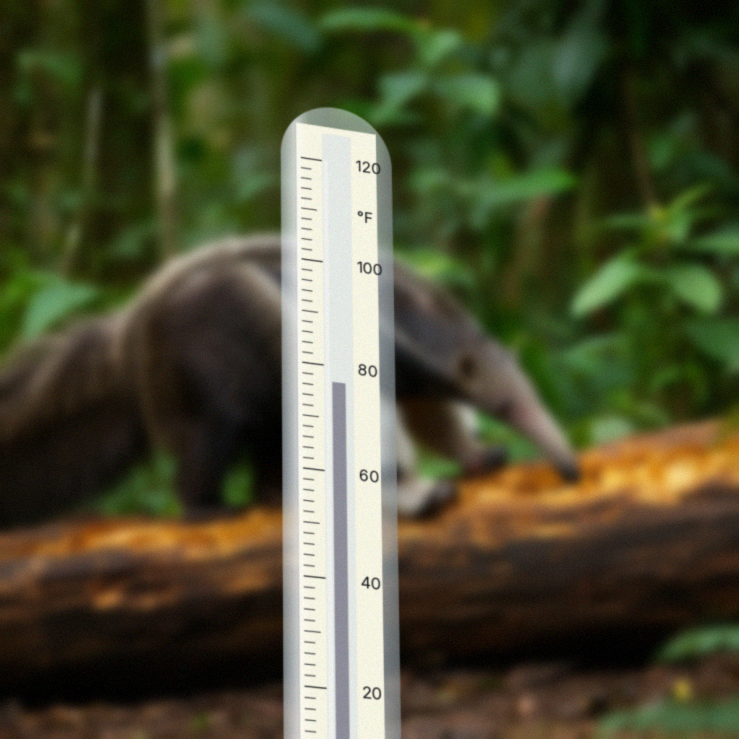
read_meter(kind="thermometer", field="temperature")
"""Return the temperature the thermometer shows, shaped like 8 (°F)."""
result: 77 (°F)
